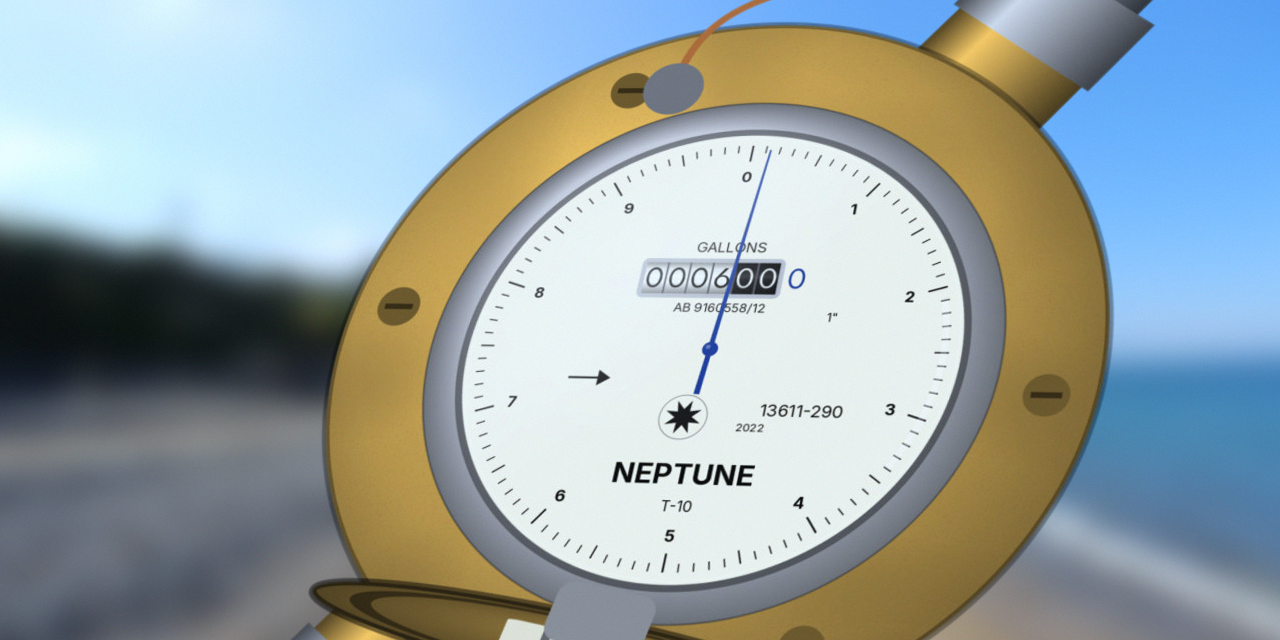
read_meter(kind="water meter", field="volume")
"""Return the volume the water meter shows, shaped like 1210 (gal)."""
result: 6000.1 (gal)
